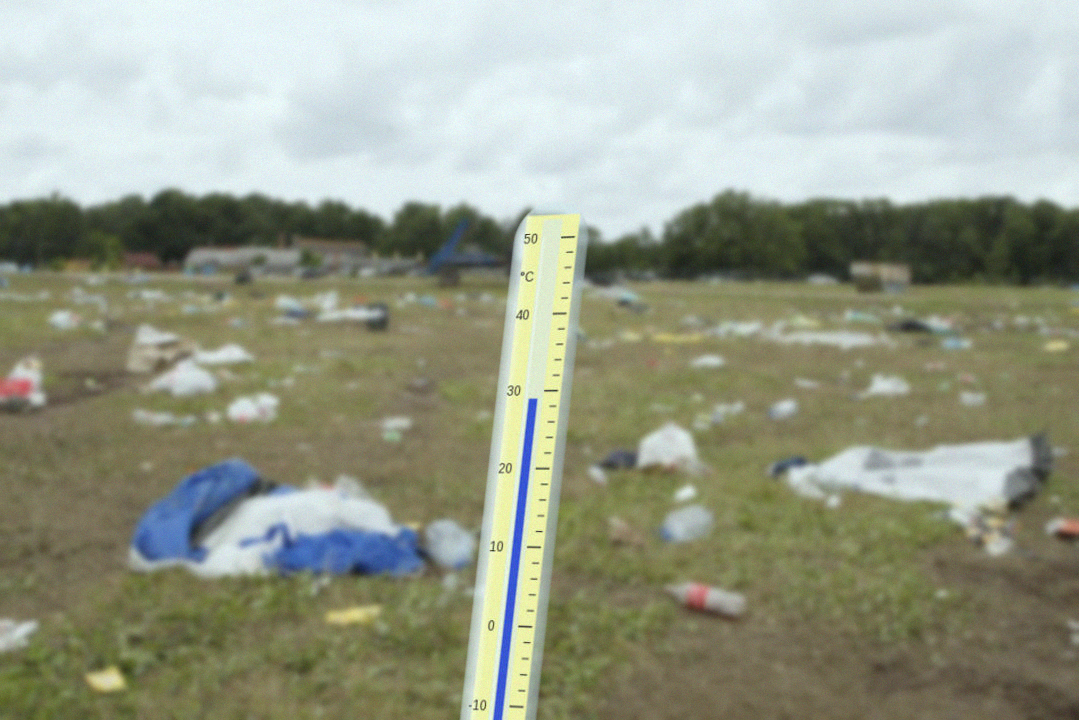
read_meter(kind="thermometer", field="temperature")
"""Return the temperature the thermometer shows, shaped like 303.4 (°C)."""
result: 29 (°C)
